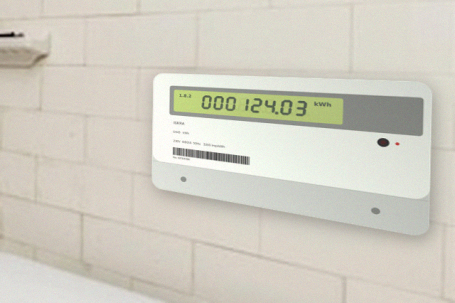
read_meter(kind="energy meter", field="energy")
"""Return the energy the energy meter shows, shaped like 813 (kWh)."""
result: 124.03 (kWh)
